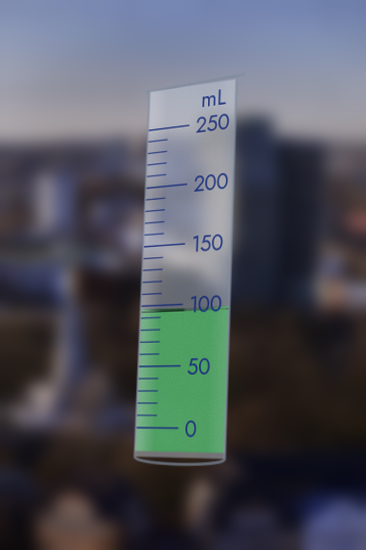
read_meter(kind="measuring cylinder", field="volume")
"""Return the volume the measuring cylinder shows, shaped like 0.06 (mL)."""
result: 95 (mL)
